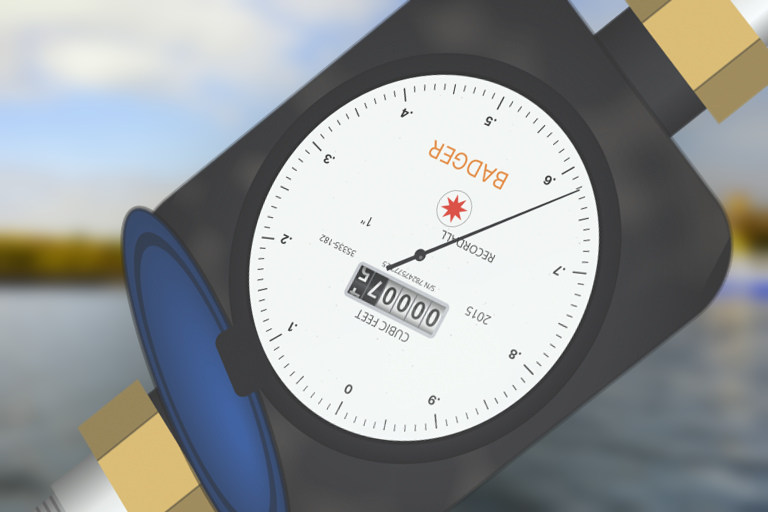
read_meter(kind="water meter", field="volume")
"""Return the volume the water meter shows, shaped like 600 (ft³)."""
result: 74.62 (ft³)
